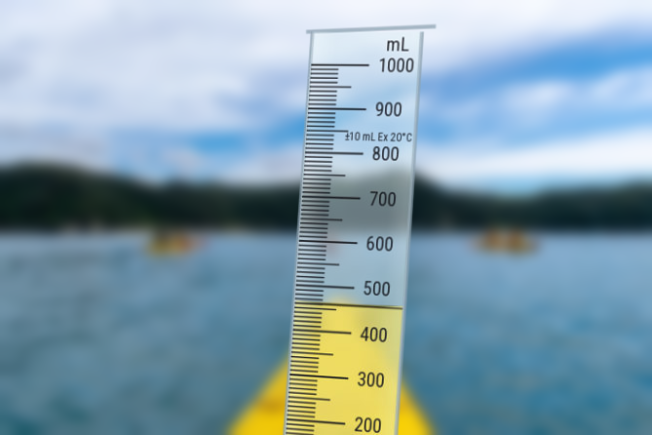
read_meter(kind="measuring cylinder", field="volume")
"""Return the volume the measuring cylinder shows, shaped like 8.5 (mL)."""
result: 460 (mL)
